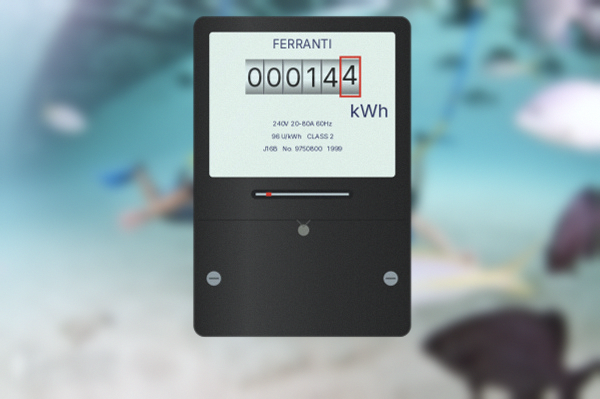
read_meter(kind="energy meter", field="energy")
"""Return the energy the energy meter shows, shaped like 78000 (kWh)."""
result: 14.4 (kWh)
